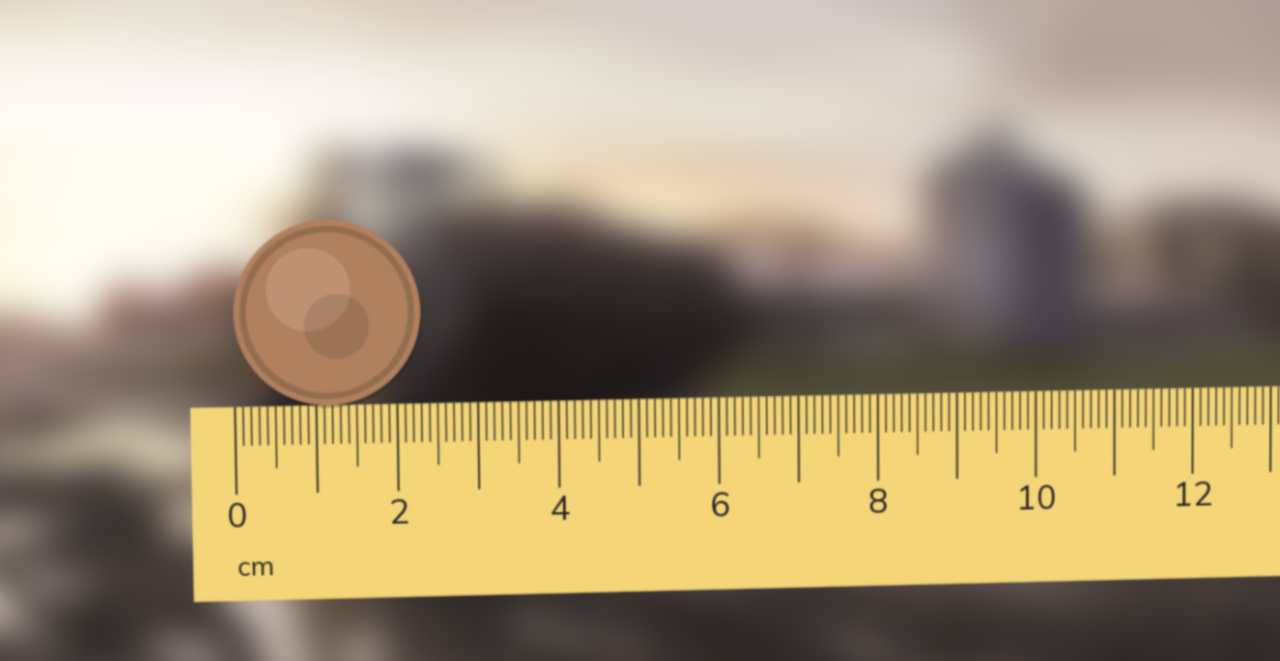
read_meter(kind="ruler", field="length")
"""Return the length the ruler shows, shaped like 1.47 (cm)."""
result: 2.3 (cm)
